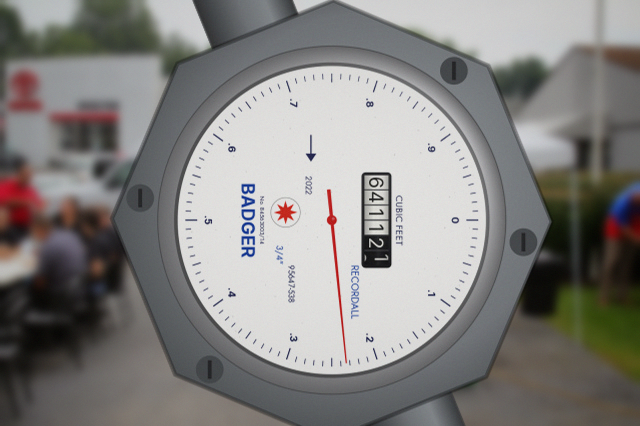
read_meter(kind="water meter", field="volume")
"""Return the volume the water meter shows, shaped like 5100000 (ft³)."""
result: 641121.23 (ft³)
